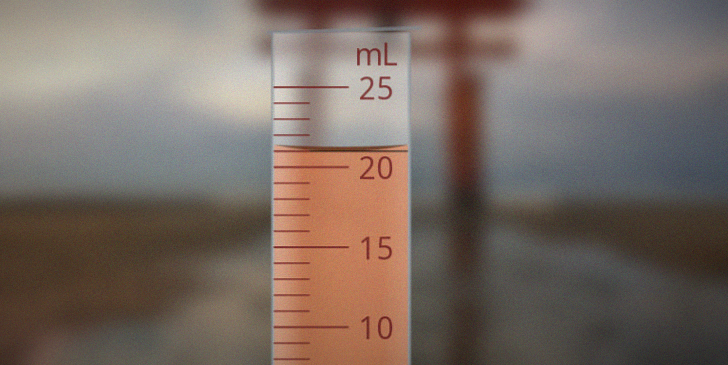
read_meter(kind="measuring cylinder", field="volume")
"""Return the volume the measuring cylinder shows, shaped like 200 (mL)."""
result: 21 (mL)
